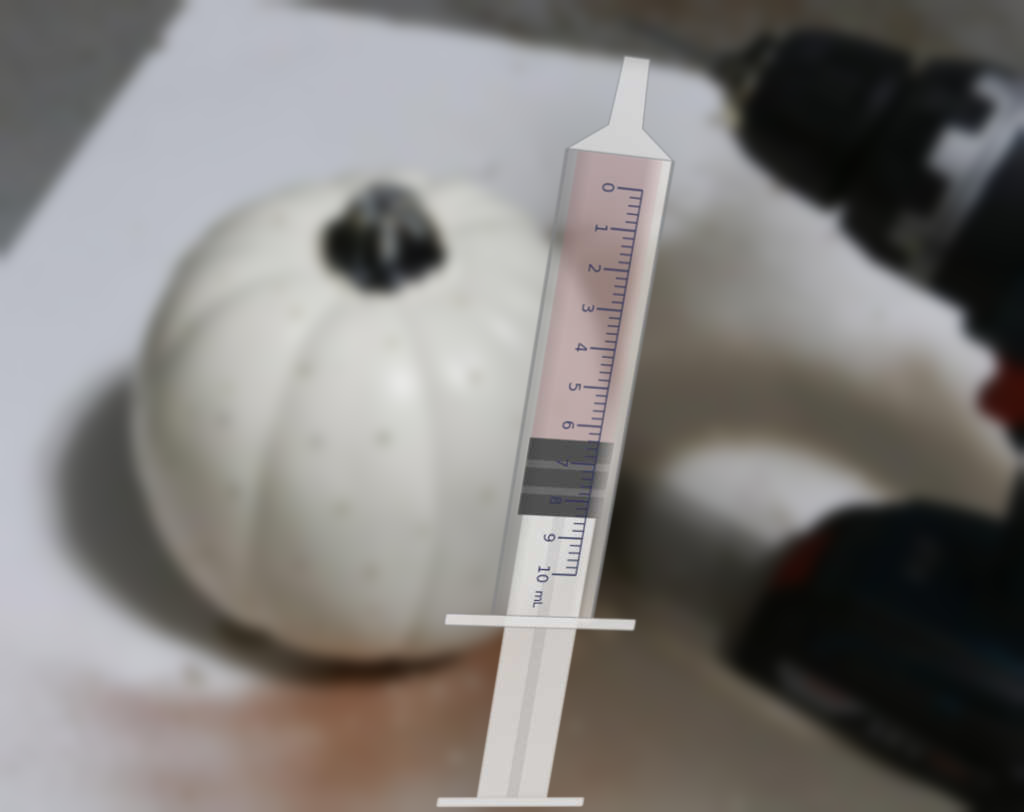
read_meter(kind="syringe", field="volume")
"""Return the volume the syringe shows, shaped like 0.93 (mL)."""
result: 6.4 (mL)
